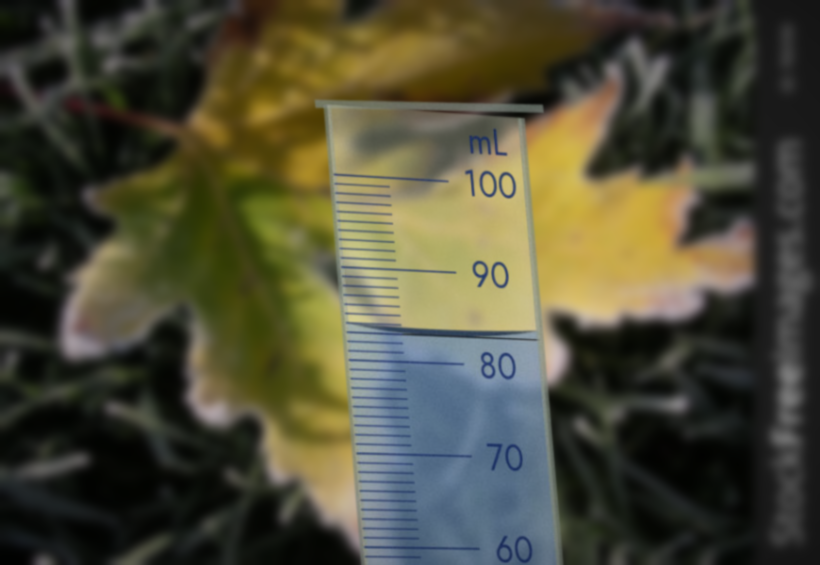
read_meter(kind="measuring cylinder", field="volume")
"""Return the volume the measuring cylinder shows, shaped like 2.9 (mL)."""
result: 83 (mL)
